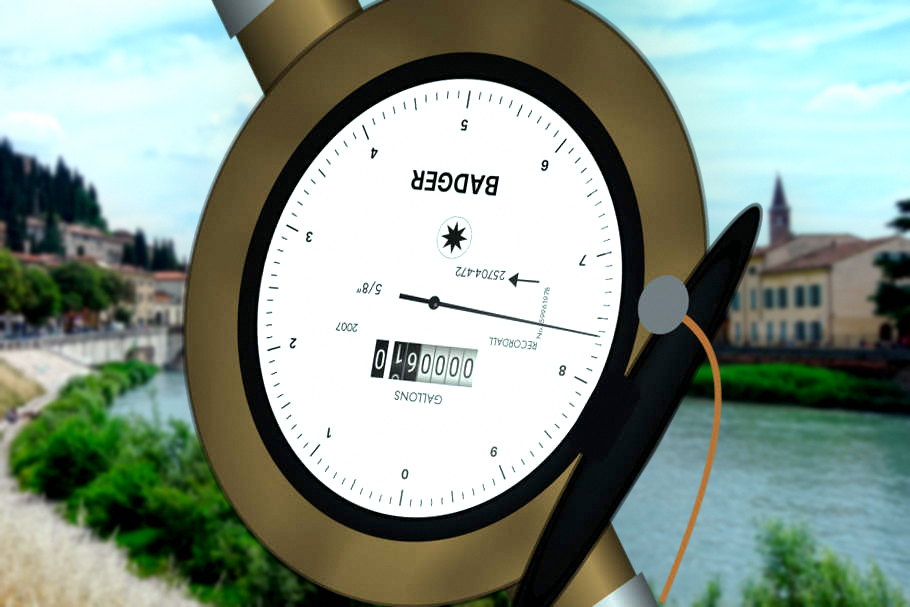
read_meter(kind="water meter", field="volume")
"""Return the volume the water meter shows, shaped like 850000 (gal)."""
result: 607.6 (gal)
